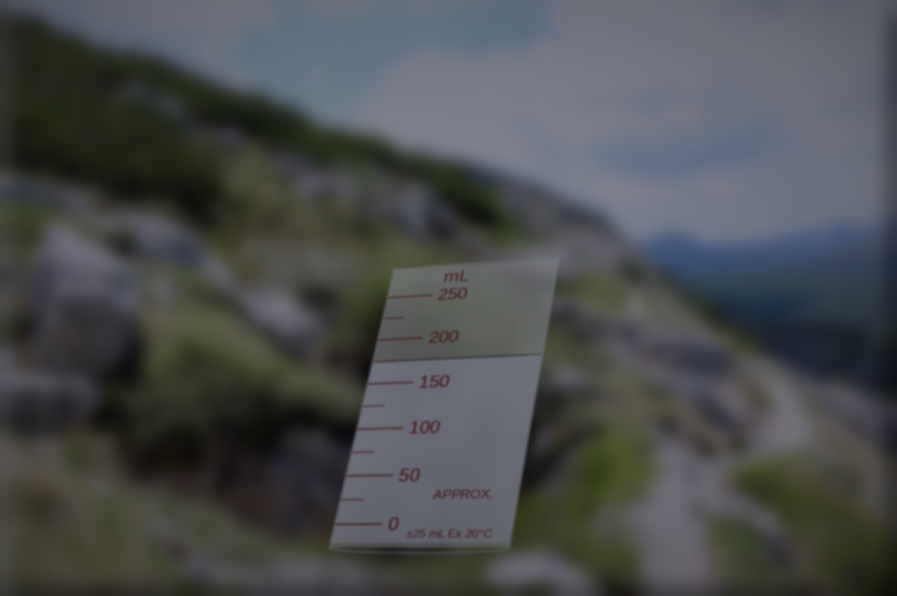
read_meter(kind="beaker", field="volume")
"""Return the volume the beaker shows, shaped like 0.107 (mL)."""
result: 175 (mL)
